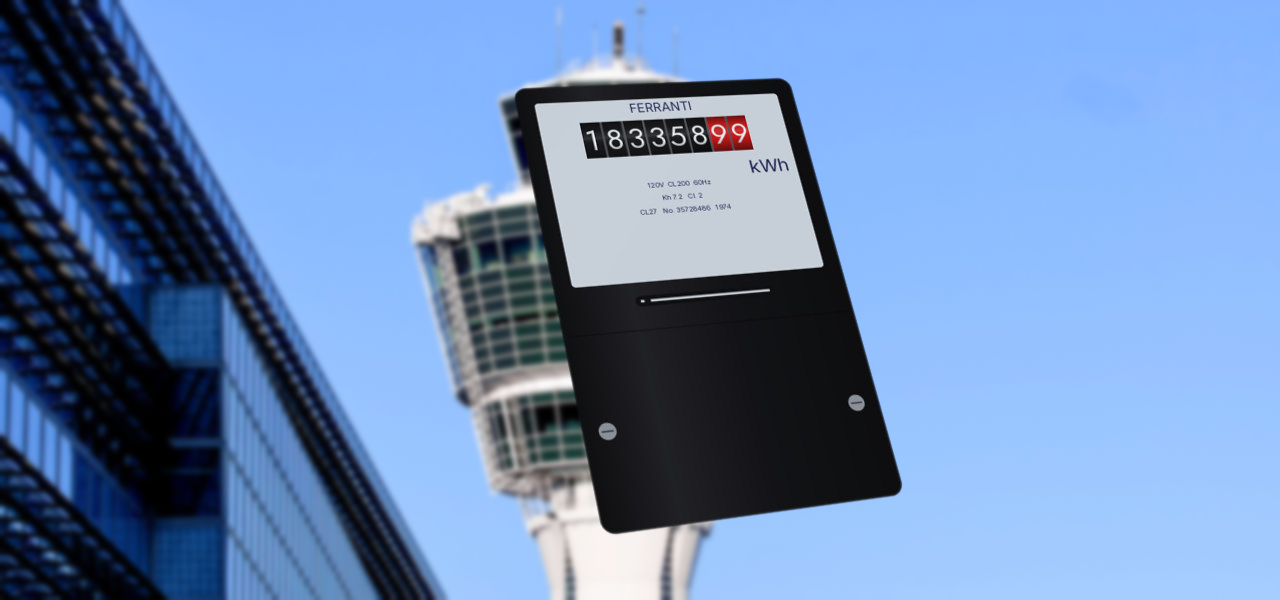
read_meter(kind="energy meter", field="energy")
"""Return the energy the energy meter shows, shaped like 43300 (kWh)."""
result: 183358.99 (kWh)
